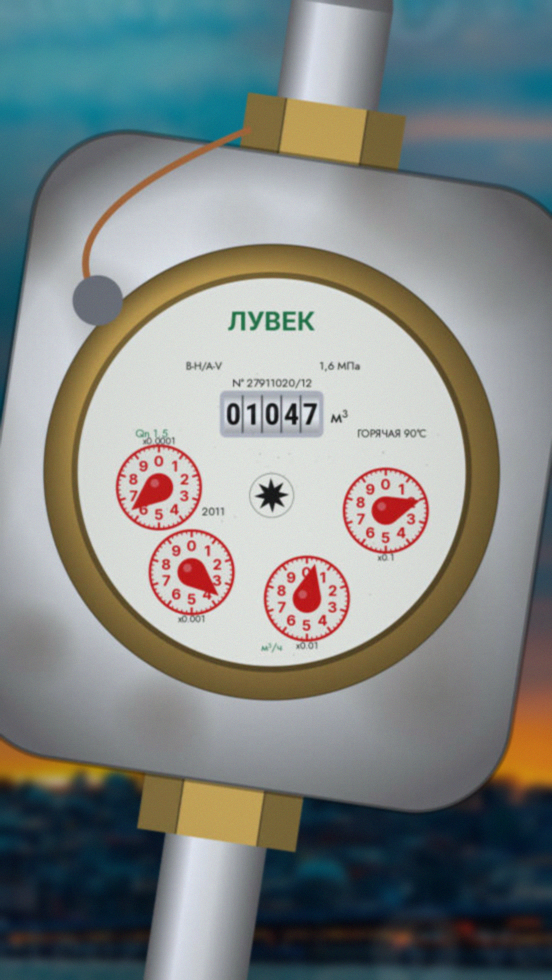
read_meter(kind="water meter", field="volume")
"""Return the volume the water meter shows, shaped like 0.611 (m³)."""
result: 1047.2036 (m³)
